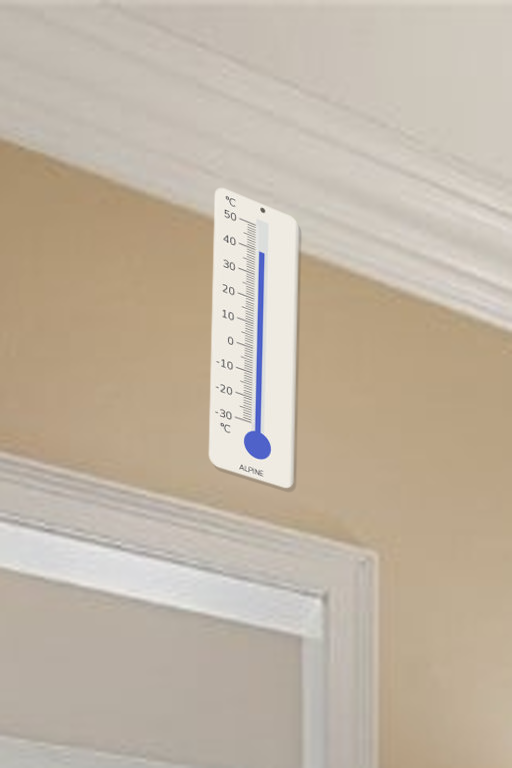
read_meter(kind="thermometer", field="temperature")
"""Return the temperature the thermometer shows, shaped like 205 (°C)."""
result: 40 (°C)
